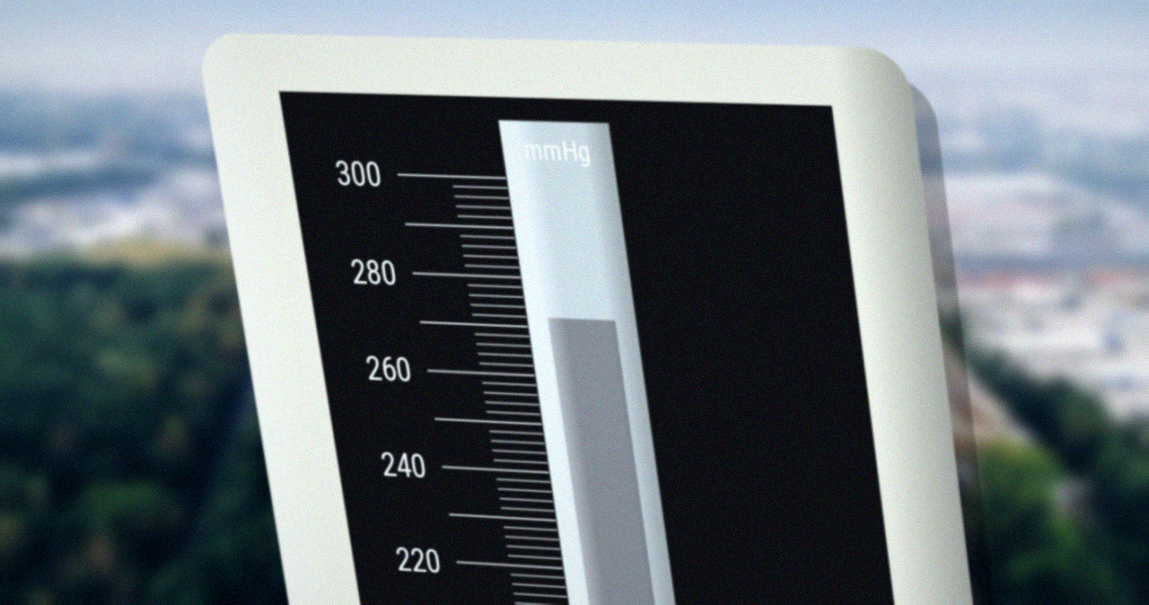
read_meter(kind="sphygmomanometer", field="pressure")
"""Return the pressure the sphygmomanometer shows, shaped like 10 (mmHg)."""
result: 272 (mmHg)
